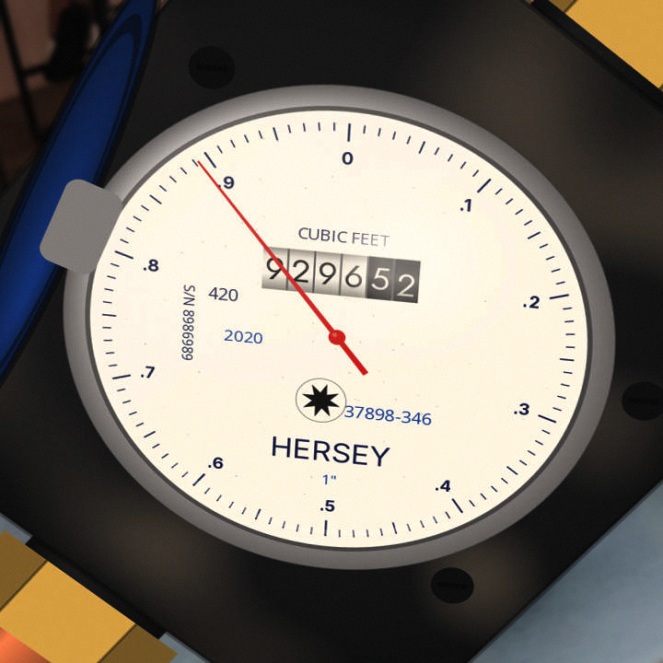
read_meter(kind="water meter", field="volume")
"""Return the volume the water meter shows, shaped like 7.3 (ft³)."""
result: 929651.89 (ft³)
